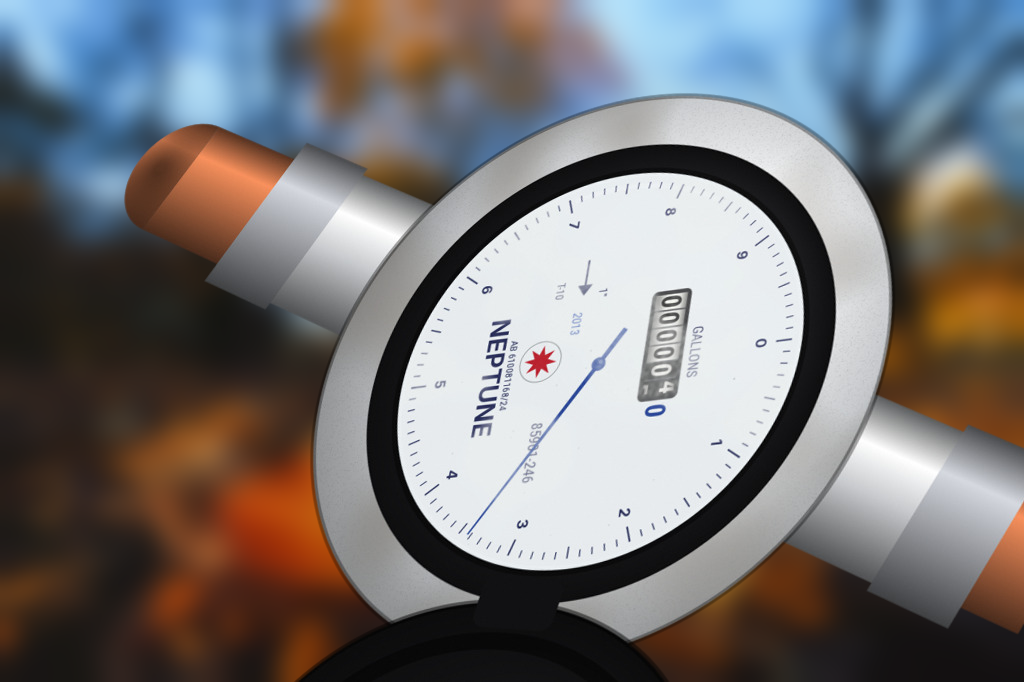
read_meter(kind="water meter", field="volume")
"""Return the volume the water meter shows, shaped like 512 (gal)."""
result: 43.4 (gal)
